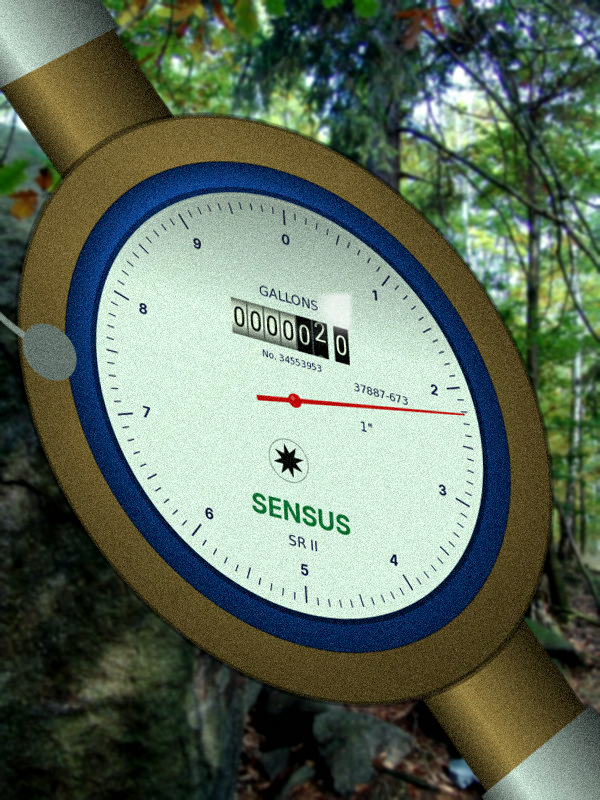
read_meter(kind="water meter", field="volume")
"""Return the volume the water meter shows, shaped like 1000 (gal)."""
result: 22.2 (gal)
